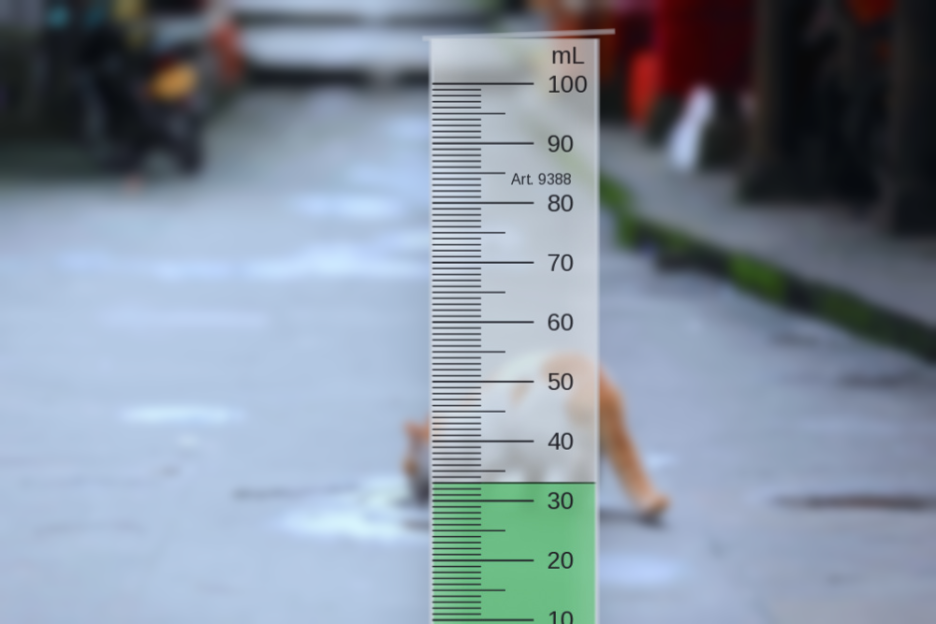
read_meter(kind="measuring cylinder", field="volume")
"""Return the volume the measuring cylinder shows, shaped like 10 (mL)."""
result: 33 (mL)
